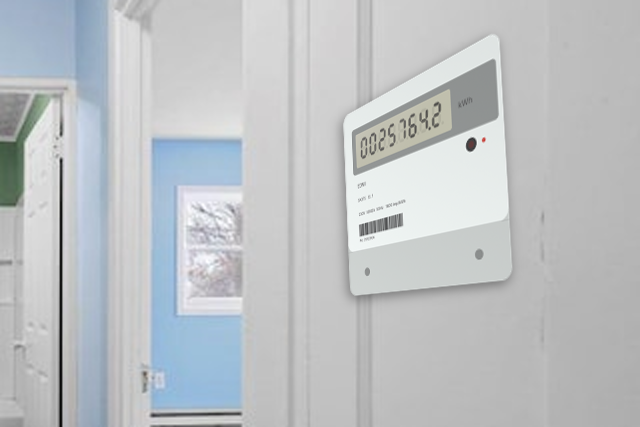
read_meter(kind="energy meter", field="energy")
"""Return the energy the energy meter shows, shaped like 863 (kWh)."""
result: 25764.2 (kWh)
